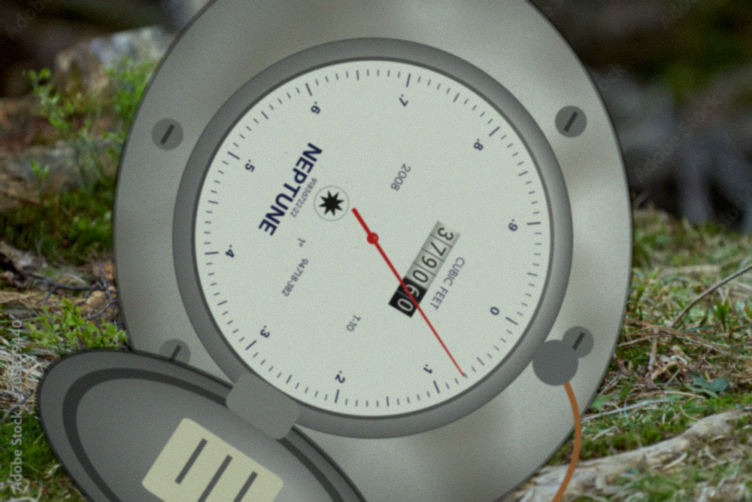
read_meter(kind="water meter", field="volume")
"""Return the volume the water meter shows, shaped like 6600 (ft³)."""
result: 379060.07 (ft³)
